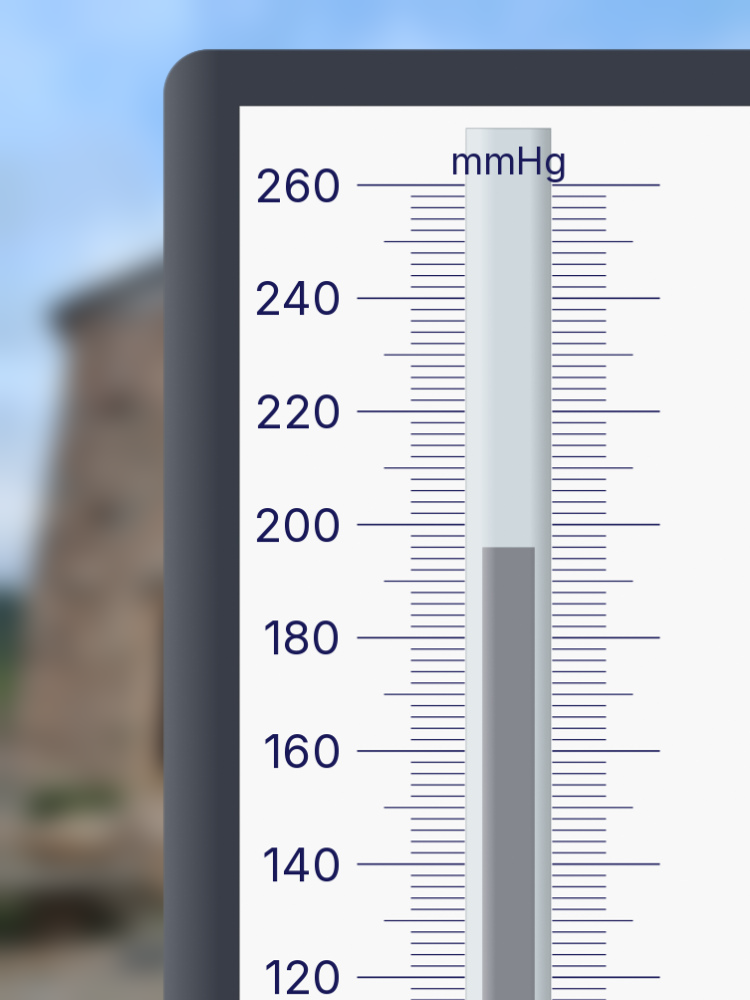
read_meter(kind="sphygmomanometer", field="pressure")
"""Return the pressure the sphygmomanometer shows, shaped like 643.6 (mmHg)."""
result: 196 (mmHg)
